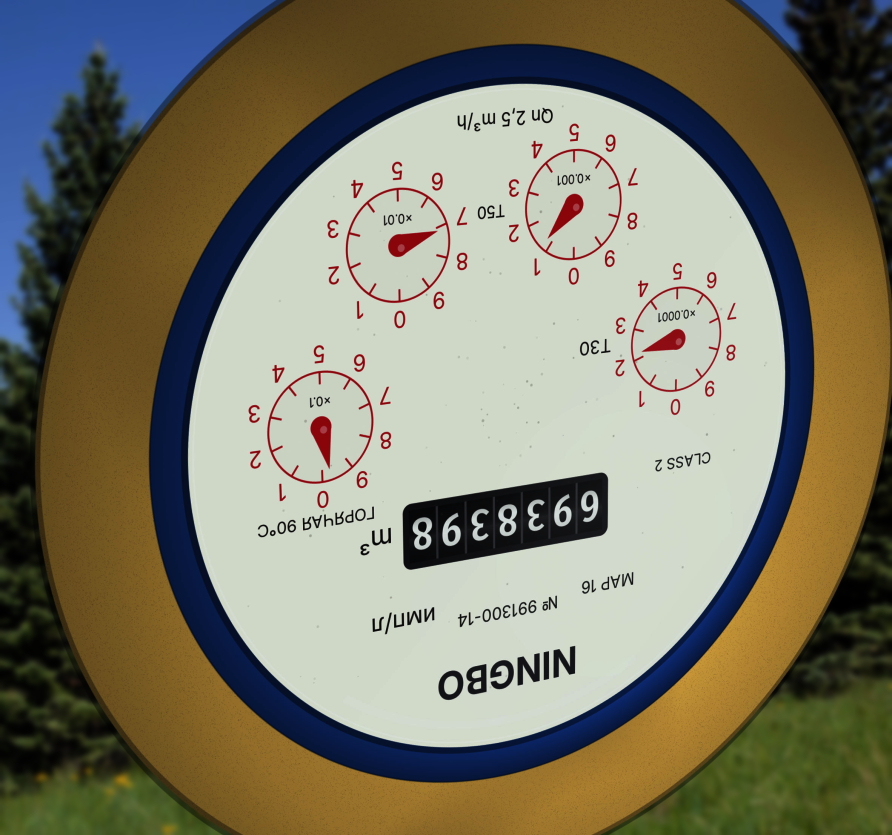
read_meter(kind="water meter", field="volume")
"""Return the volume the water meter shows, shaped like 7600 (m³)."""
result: 6938397.9712 (m³)
